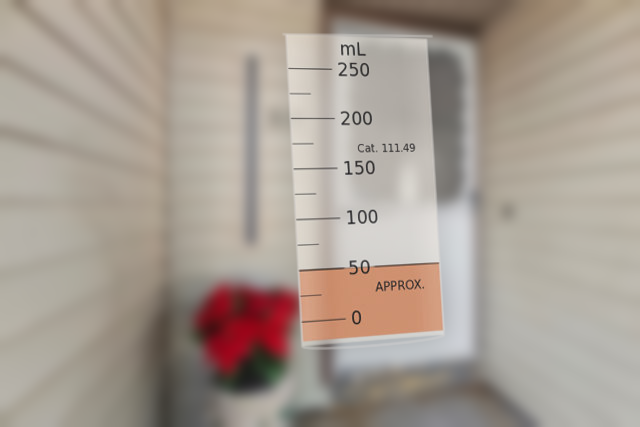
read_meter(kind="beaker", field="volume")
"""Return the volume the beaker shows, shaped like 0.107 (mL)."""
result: 50 (mL)
